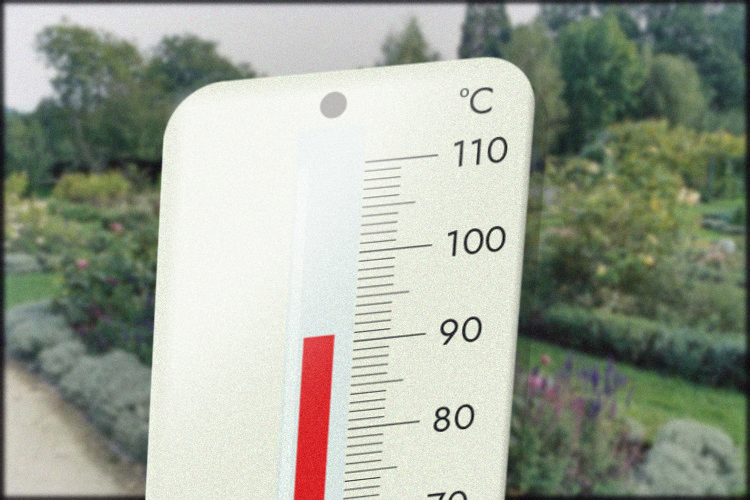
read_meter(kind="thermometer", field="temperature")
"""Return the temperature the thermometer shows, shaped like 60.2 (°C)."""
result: 91 (°C)
